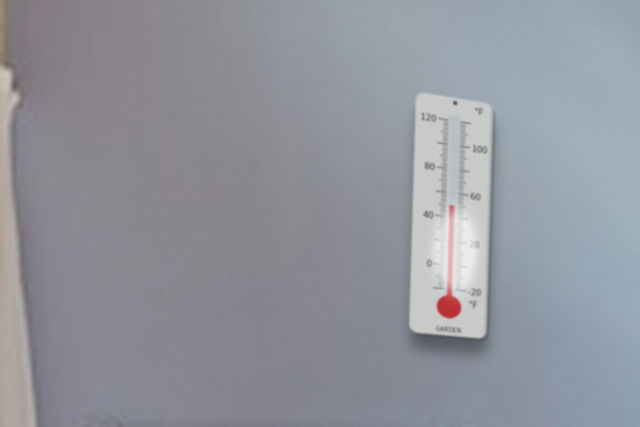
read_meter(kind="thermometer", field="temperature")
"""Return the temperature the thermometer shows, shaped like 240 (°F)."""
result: 50 (°F)
